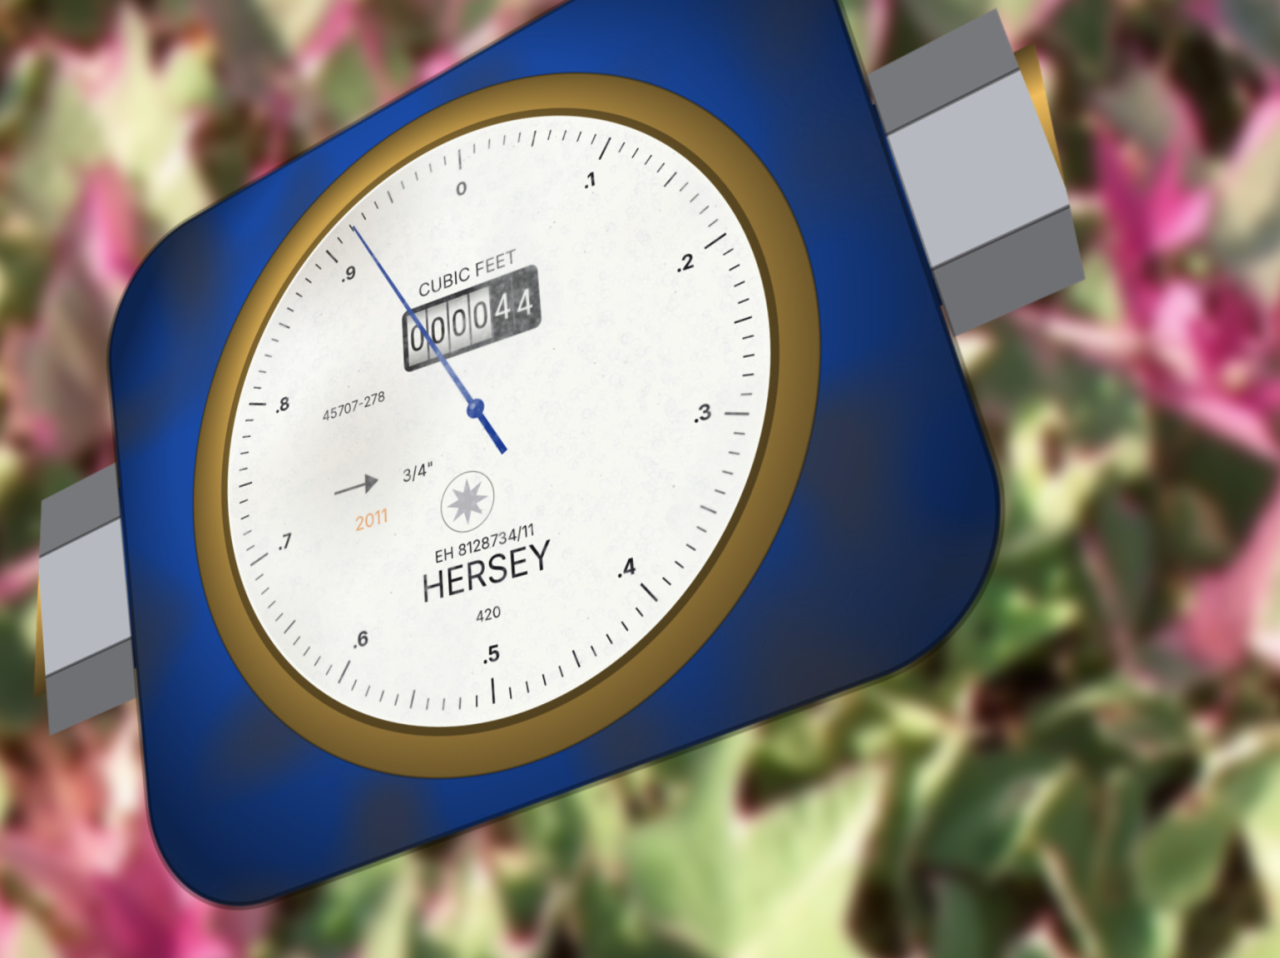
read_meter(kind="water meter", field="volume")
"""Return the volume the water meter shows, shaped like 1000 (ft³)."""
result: 43.92 (ft³)
